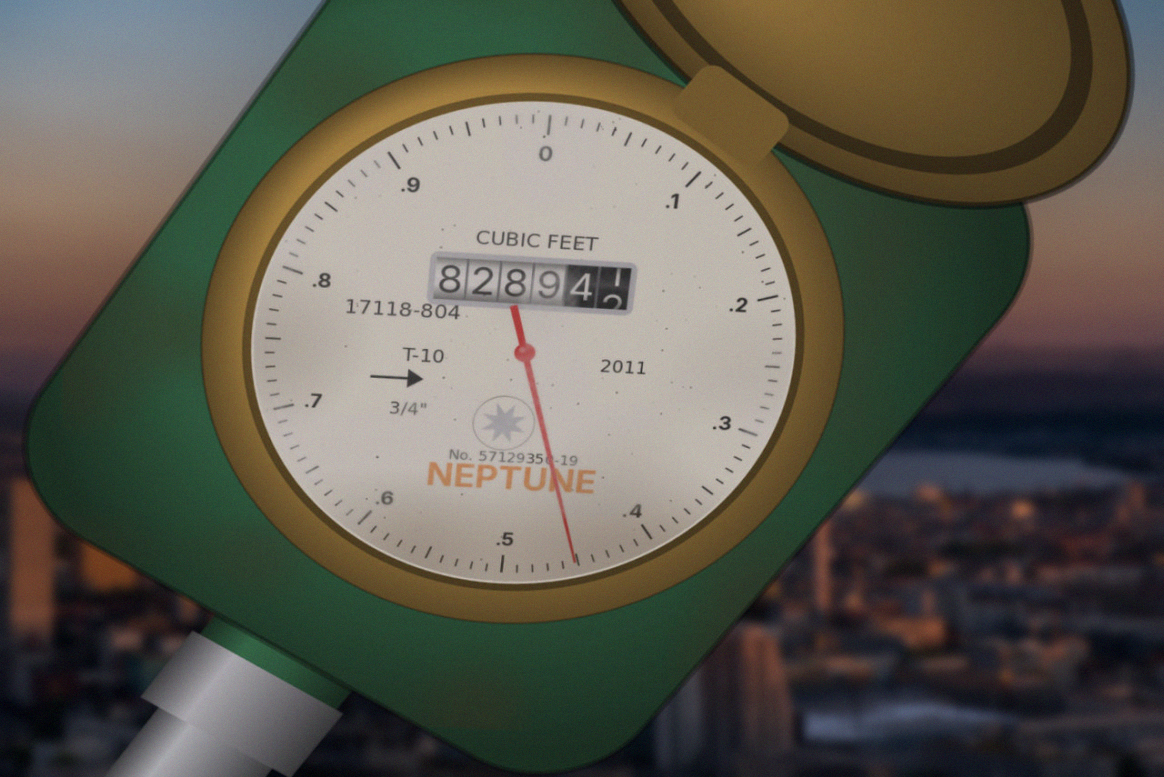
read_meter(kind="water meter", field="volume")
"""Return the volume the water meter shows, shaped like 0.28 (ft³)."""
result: 828941.45 (ft³)
